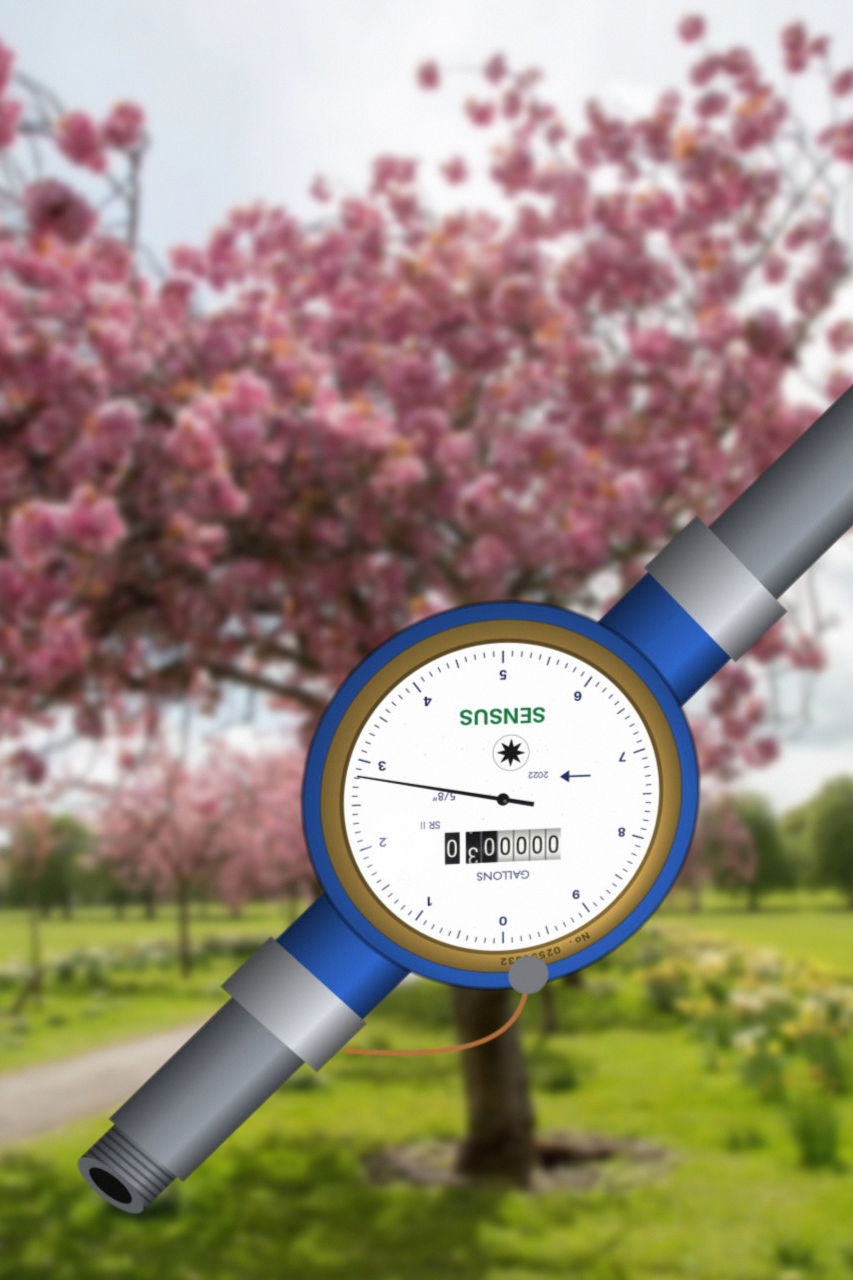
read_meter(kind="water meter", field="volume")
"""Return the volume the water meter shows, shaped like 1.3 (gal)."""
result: 32.8 (gal)
